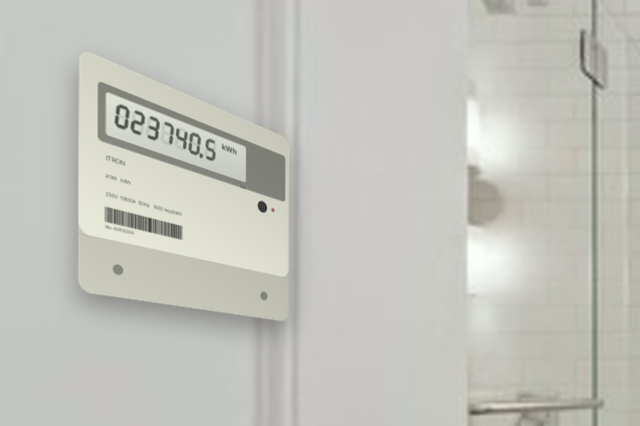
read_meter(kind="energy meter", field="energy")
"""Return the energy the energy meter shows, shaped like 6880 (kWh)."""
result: 23740.5 (kWh)
